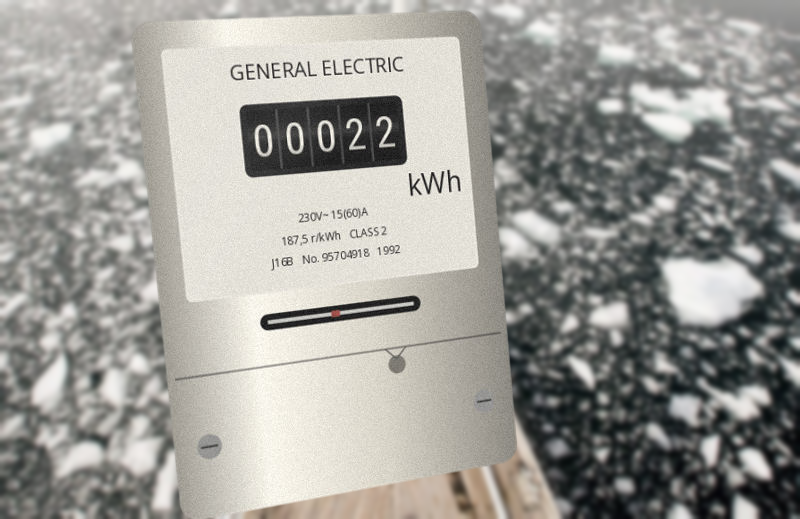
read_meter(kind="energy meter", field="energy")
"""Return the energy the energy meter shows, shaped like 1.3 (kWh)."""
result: 22 (kWh)
